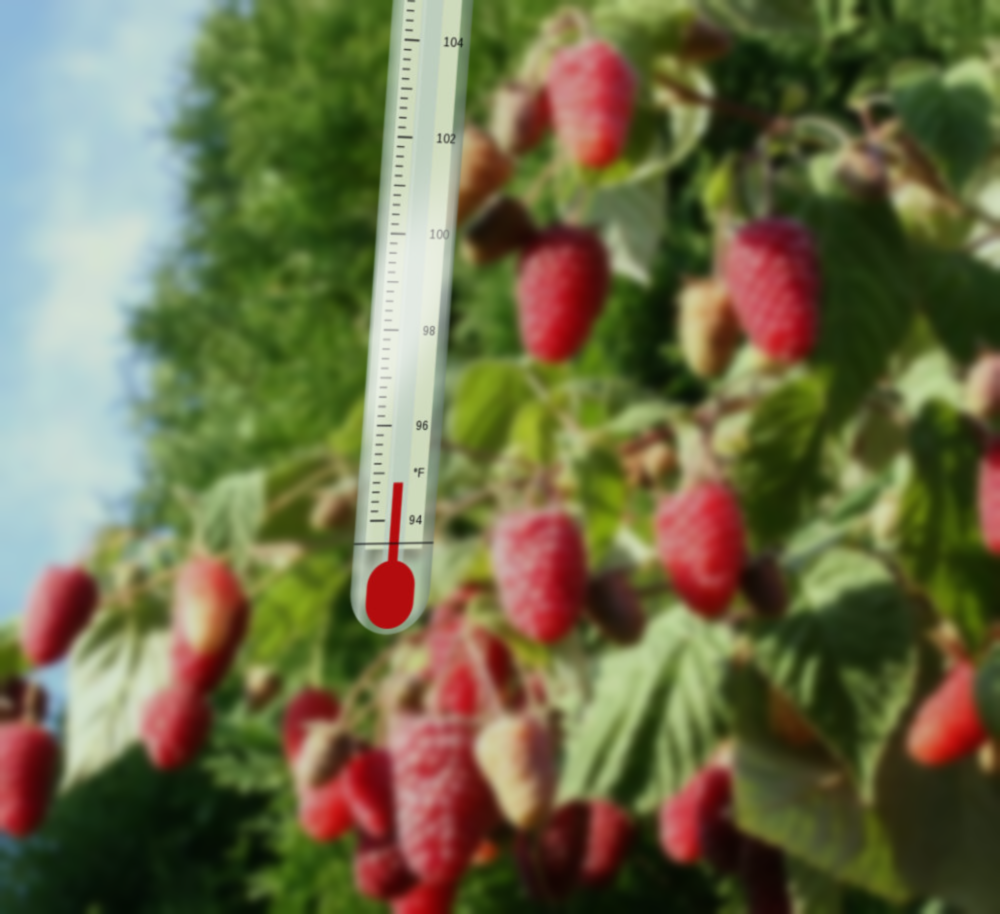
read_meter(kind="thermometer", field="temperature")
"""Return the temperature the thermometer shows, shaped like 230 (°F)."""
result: 94.8 (°F)
